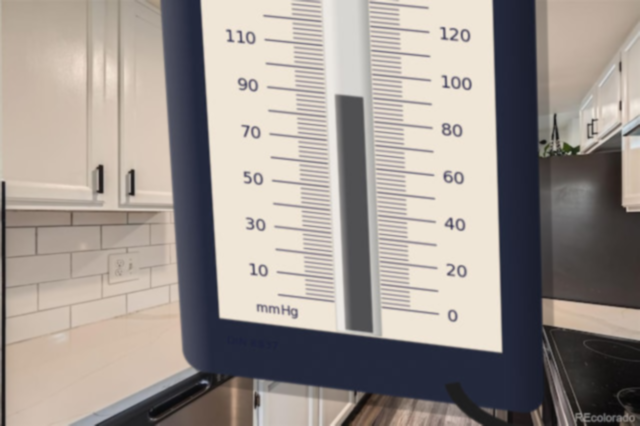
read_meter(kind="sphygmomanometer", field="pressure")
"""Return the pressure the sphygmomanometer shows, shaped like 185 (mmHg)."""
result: 90 (mmHg)
